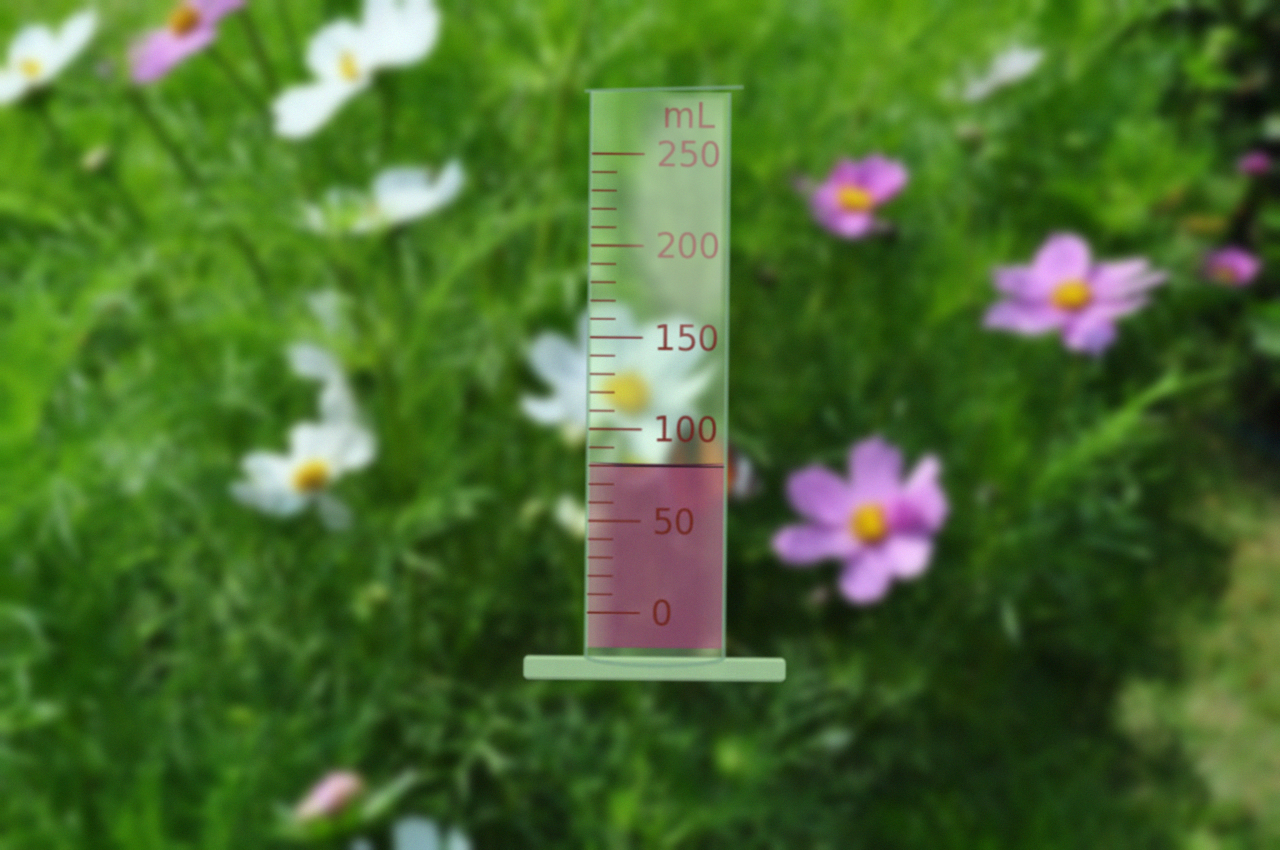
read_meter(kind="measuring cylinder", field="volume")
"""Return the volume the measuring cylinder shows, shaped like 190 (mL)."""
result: 80 (mL)
